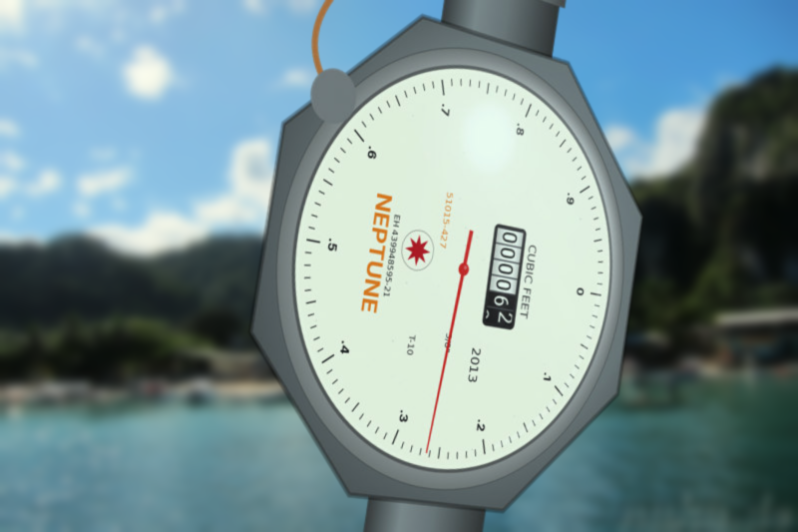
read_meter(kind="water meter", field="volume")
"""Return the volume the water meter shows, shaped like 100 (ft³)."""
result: 62.26 (ft³)
